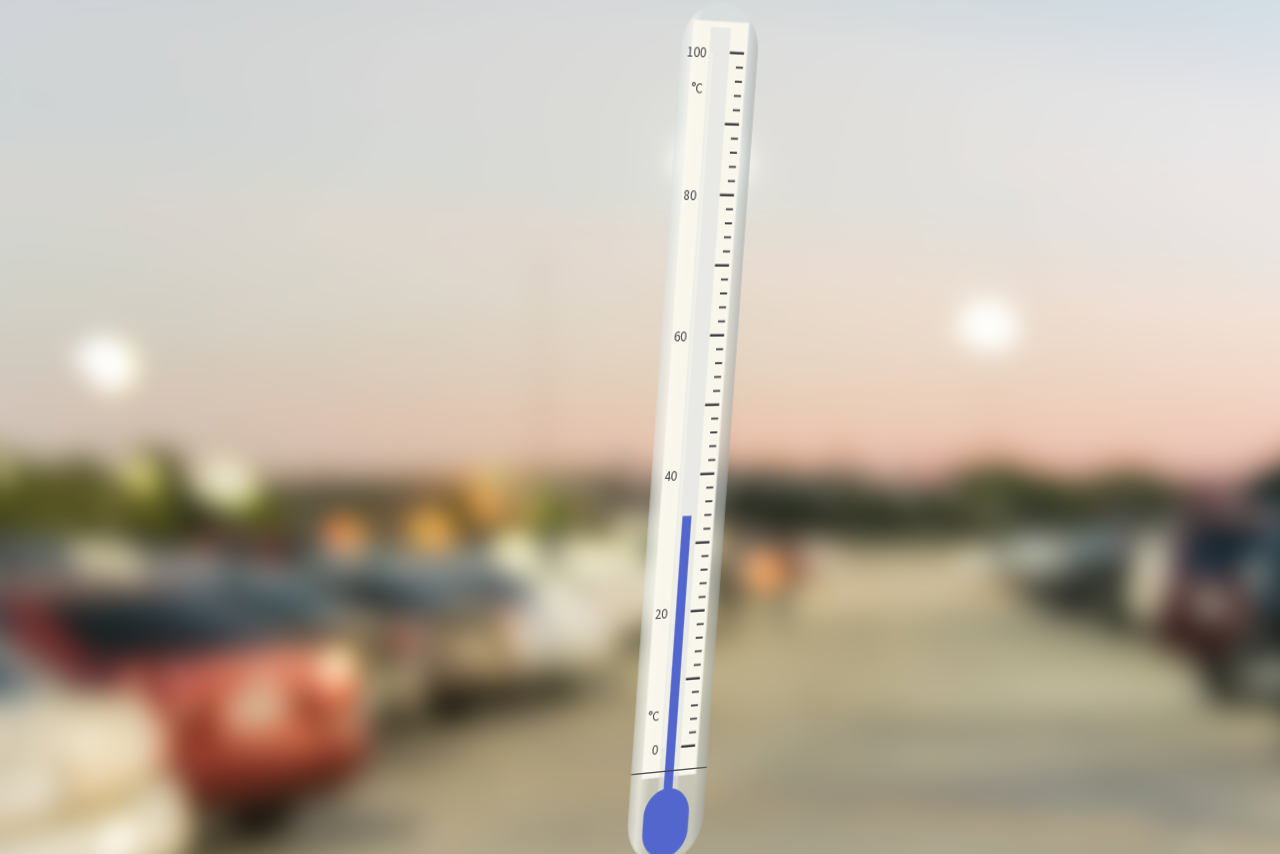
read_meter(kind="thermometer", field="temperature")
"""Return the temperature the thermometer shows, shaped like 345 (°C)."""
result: 34 (°C)
